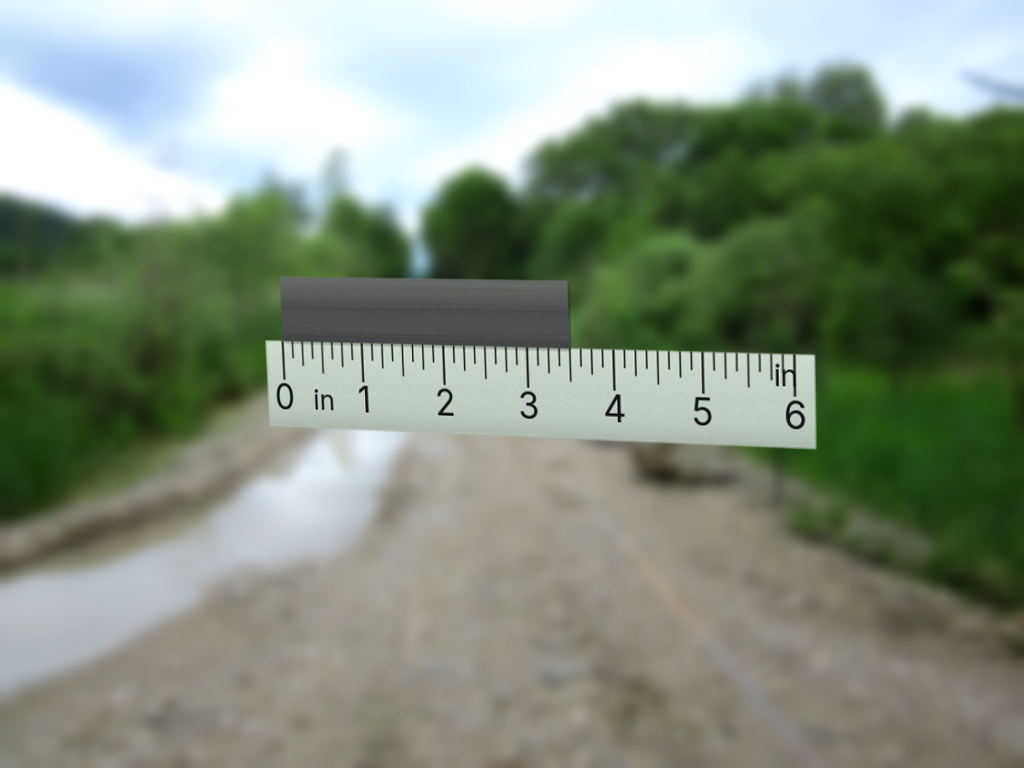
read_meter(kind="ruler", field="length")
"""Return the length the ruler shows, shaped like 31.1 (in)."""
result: 3.5 (in)
